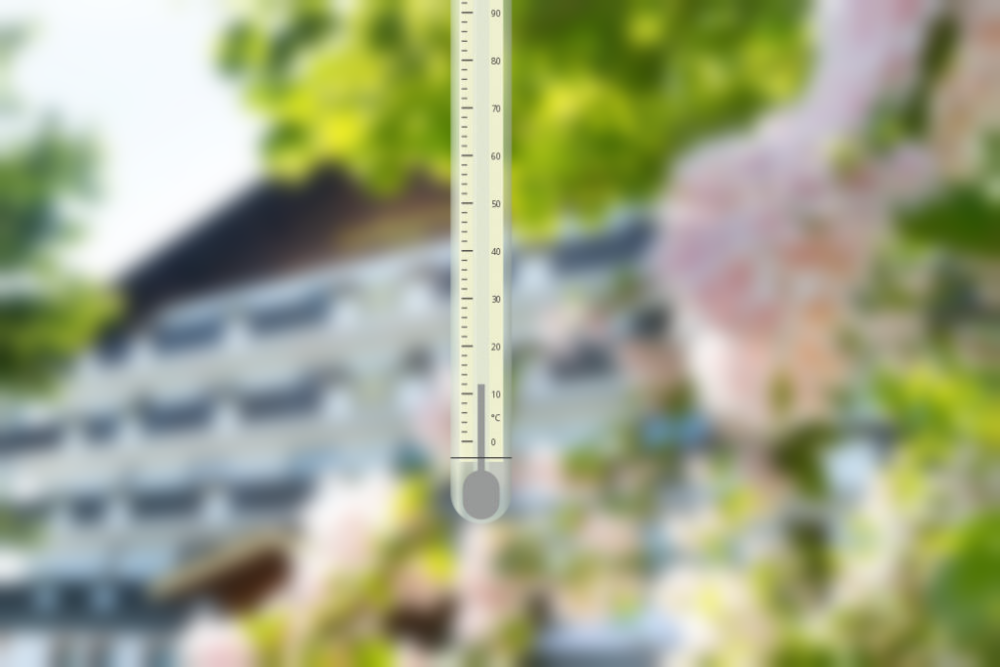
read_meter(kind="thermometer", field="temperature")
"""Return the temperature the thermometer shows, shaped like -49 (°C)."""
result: 12 (°C)
